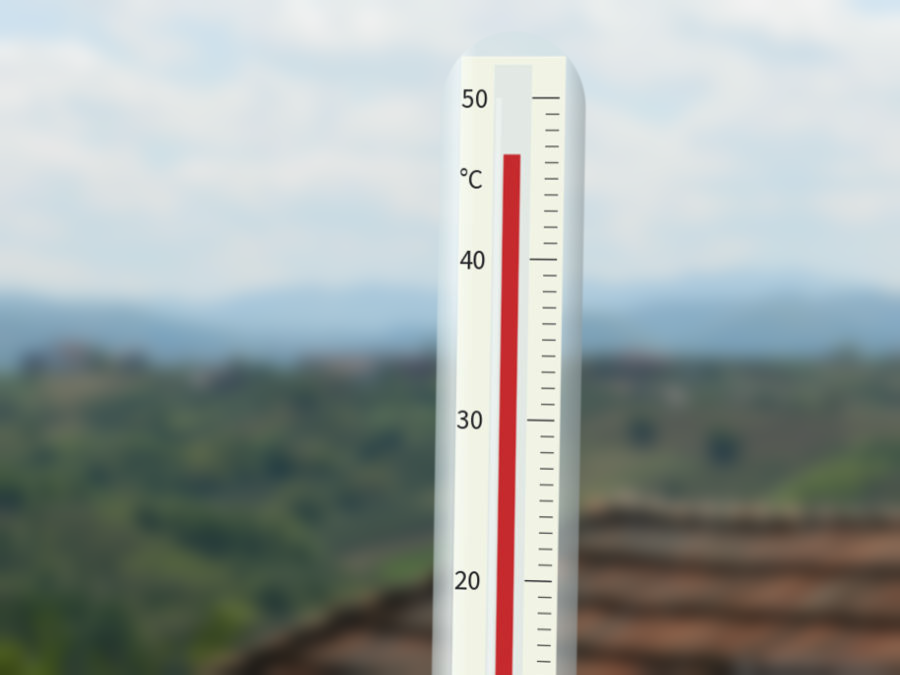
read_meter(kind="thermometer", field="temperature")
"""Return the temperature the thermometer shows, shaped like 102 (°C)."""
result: 46.5 (°C)
